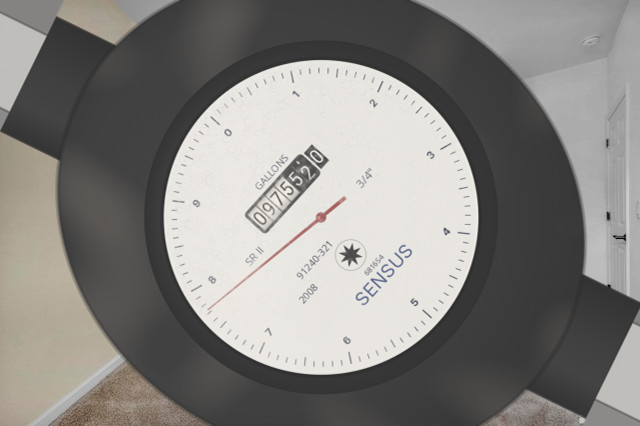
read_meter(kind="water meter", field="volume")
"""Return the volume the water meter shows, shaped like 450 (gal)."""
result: 975517.7 (gal)
